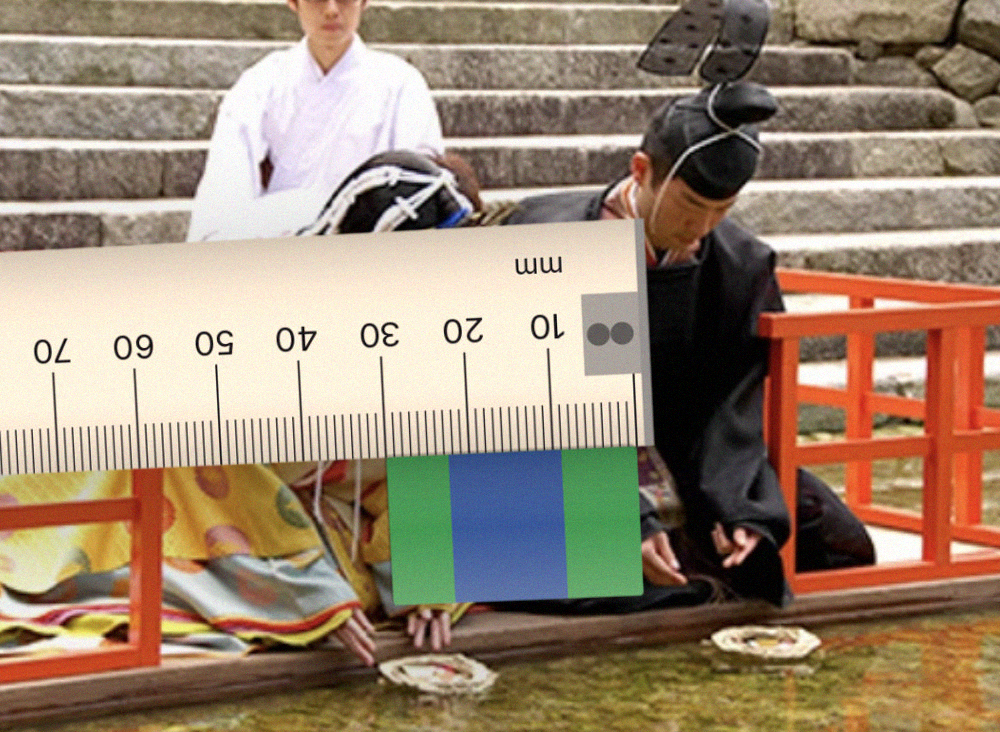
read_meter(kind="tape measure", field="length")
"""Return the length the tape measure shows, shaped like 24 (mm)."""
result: 30 (mm)
